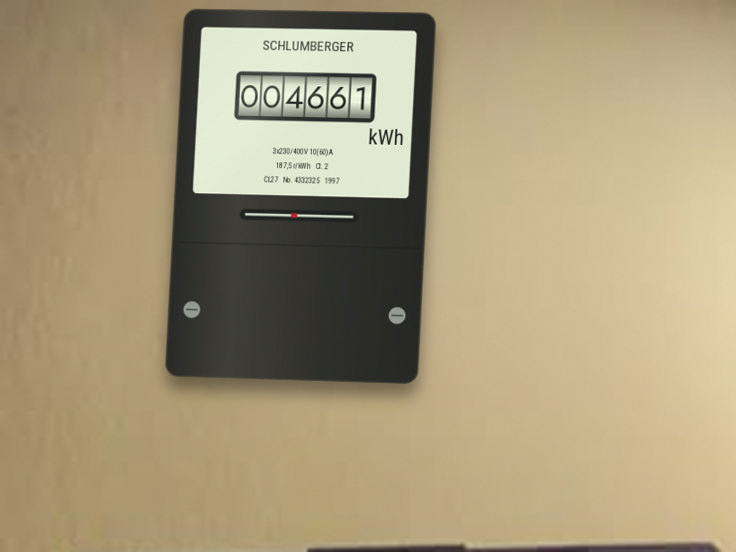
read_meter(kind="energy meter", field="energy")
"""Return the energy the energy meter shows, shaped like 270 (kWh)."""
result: 4661 (kWh)
